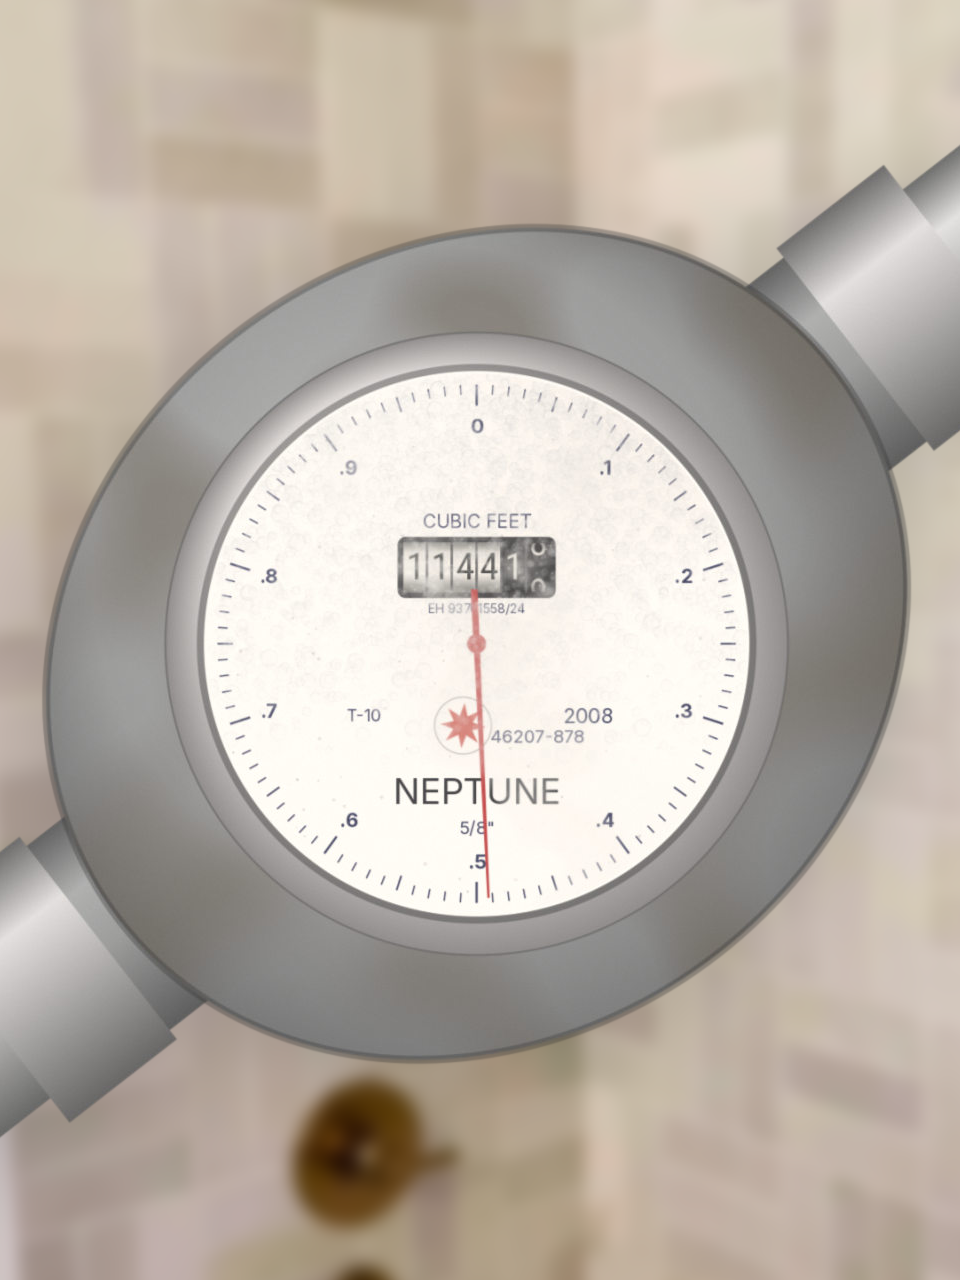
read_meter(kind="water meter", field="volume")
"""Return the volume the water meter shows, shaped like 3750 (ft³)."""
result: 114418.49 (ft³)
